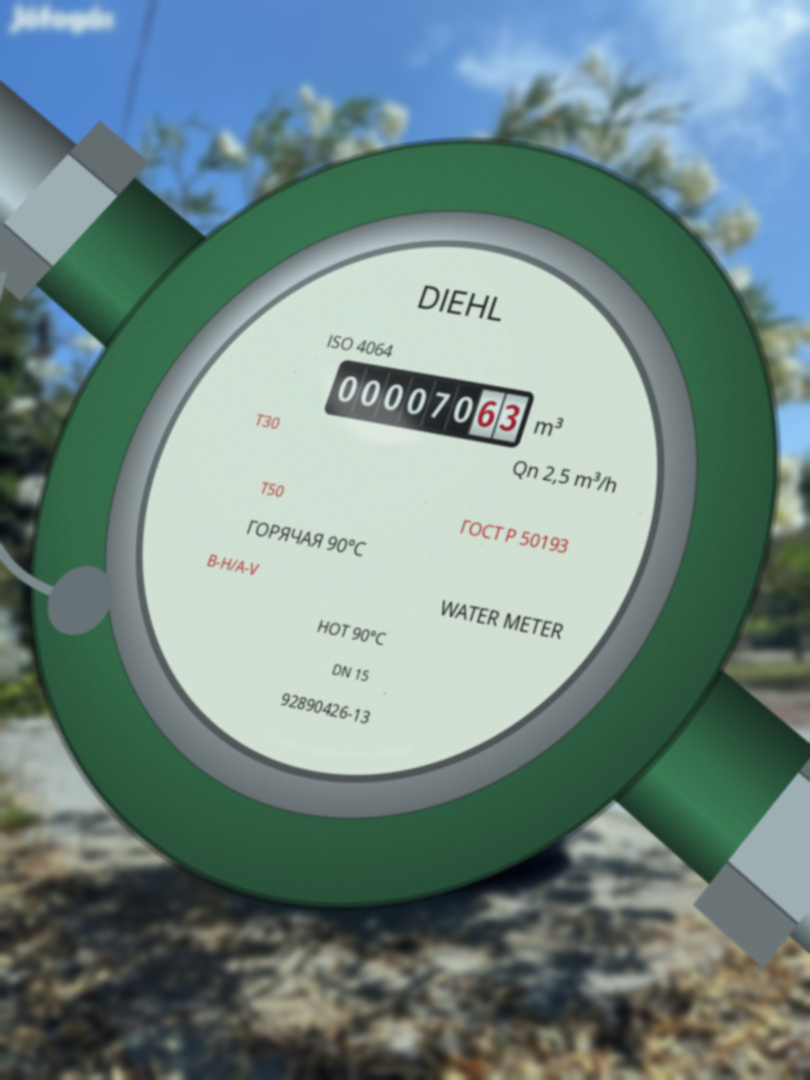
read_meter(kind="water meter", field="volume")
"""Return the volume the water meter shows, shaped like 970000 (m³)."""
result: 70.63 (m³)
